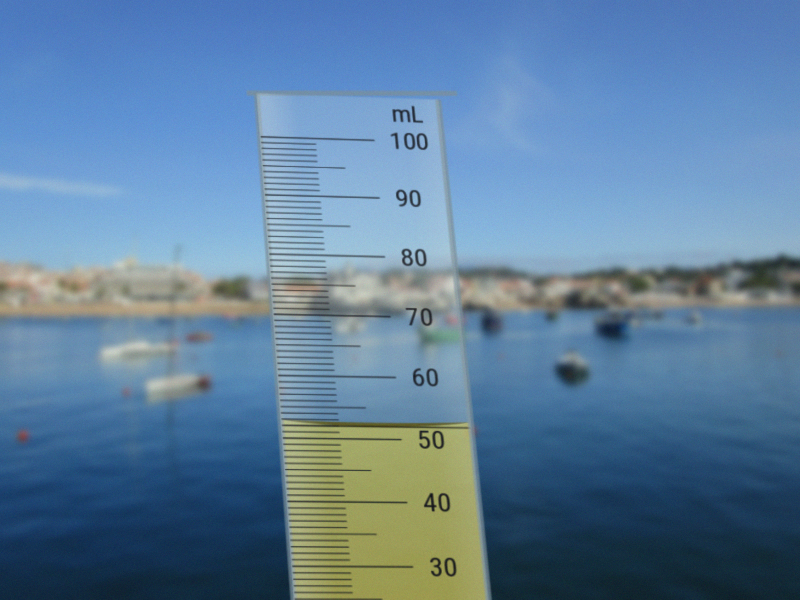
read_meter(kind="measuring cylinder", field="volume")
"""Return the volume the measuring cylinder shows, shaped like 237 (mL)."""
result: 52 (mL)
